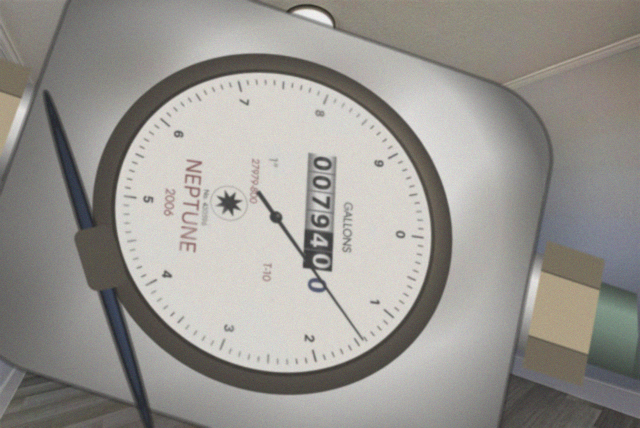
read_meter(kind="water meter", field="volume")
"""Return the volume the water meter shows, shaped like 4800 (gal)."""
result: 79401.4 (gal)
